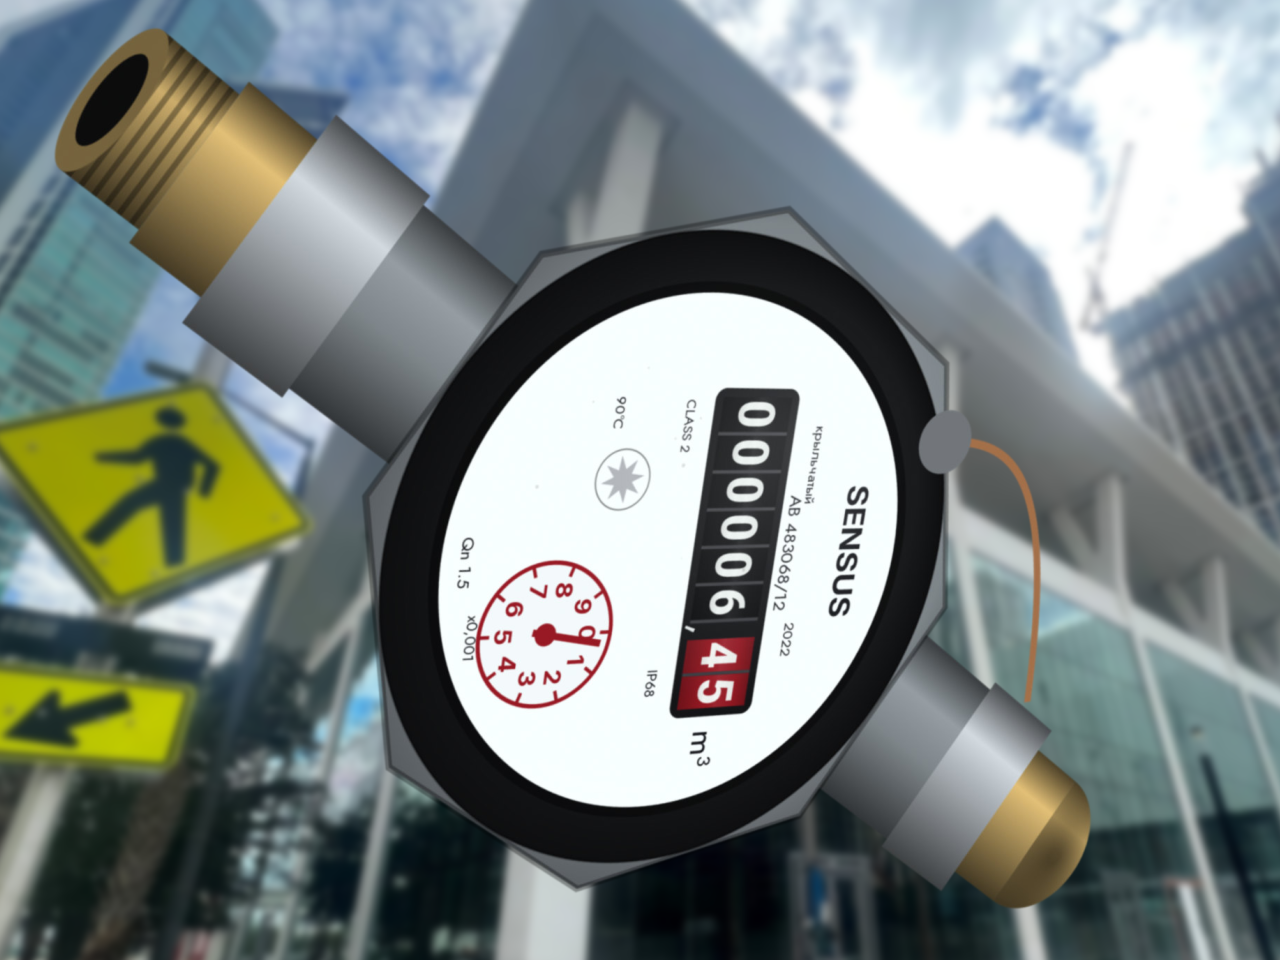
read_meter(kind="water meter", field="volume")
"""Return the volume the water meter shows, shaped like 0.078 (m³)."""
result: 6.450 (m³)
